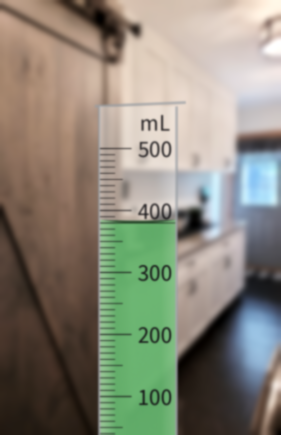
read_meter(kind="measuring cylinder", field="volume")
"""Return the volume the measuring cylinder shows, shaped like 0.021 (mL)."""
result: 380 (mL)
